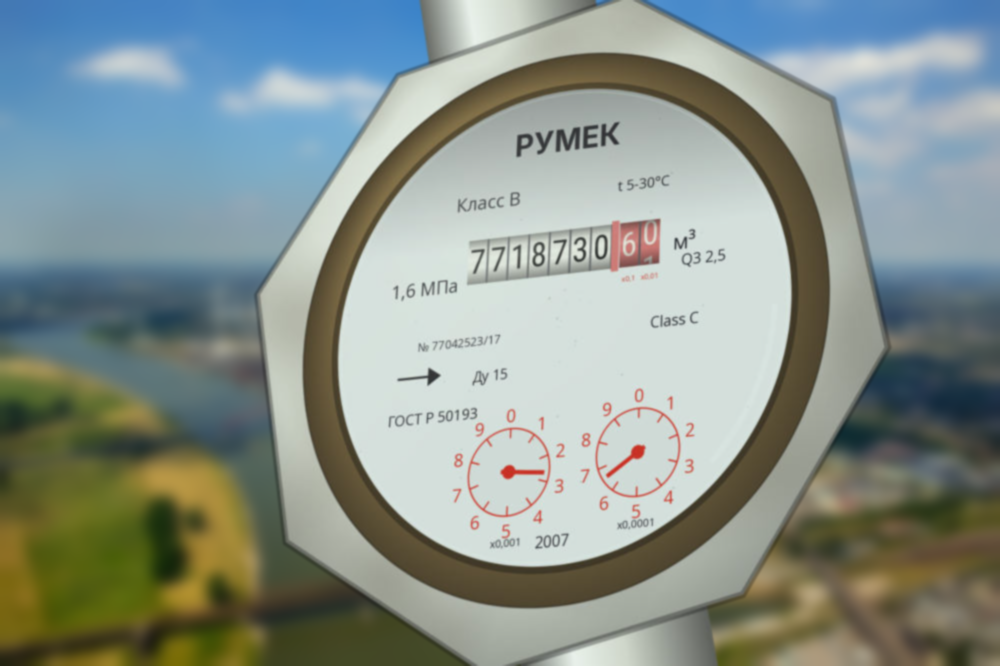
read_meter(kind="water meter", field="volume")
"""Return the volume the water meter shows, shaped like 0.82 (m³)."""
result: 7718730.6026 (m³)
